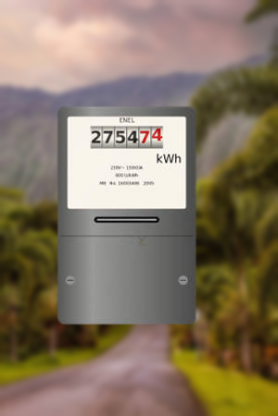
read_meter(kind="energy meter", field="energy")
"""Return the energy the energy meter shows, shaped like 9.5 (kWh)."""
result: 2754.74 (kWh)
